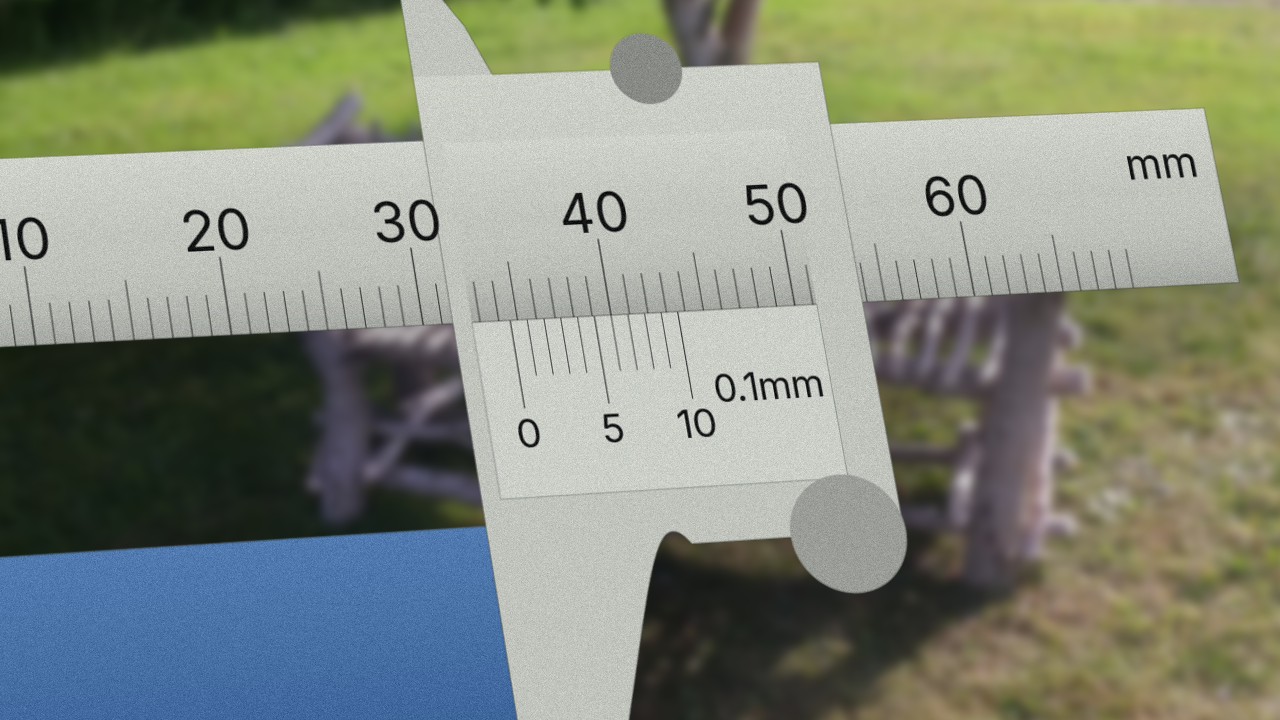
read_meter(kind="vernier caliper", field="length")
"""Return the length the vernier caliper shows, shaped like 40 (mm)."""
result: 34.6 (mm)
